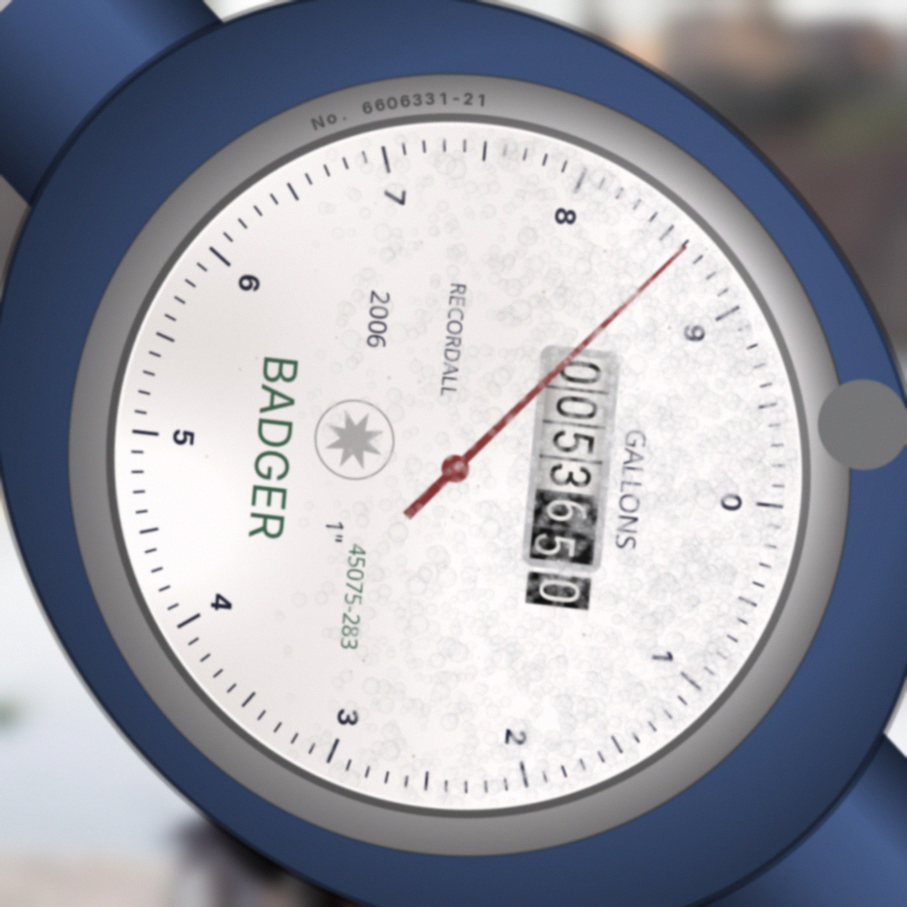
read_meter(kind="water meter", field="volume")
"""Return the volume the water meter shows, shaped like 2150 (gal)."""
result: 53648.6 (gal)
